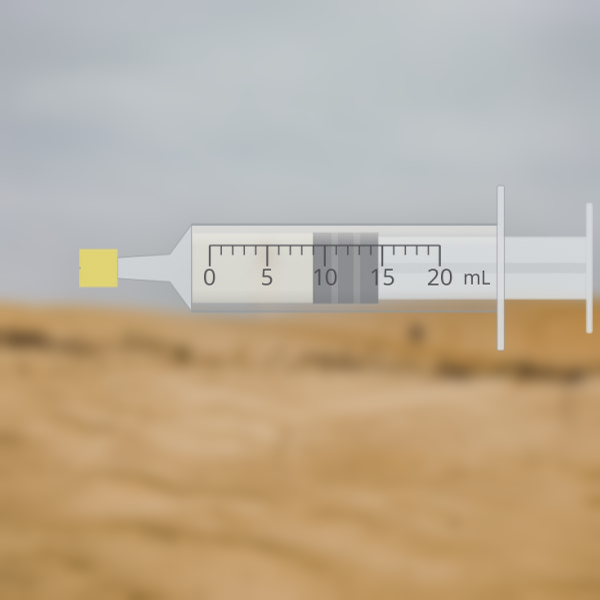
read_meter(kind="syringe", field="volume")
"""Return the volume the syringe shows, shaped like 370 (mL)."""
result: 9 (mL)
